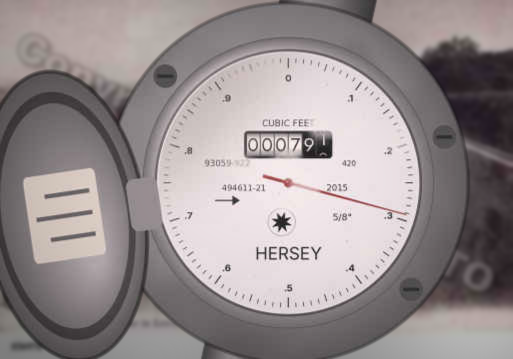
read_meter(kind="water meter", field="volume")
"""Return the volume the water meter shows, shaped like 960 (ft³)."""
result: 791.29 (ft³)
